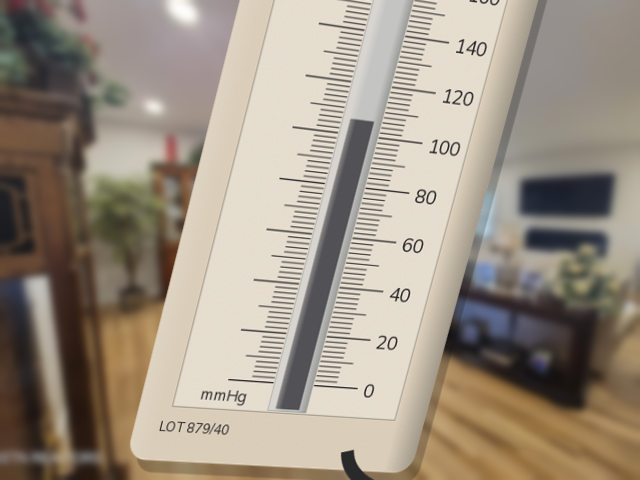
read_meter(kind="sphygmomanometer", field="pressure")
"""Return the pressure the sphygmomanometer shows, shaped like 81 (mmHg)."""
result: 106 (mmHg)
